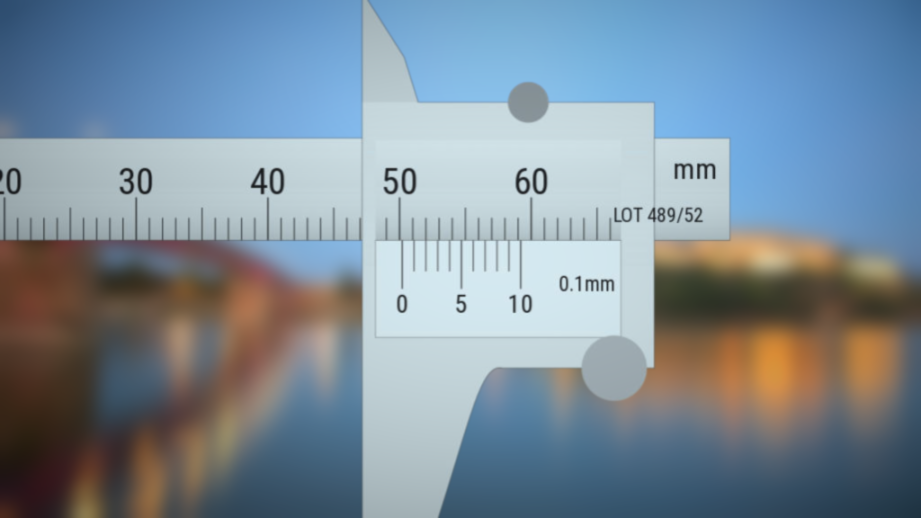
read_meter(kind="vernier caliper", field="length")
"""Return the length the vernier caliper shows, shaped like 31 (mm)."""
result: 50.2 (mm)
